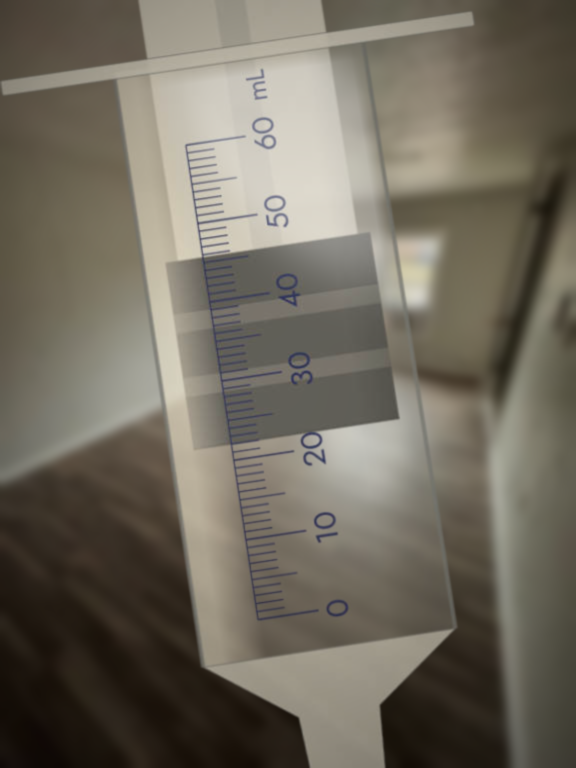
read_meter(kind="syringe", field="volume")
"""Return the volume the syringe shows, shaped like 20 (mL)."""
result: 22 (mL)
